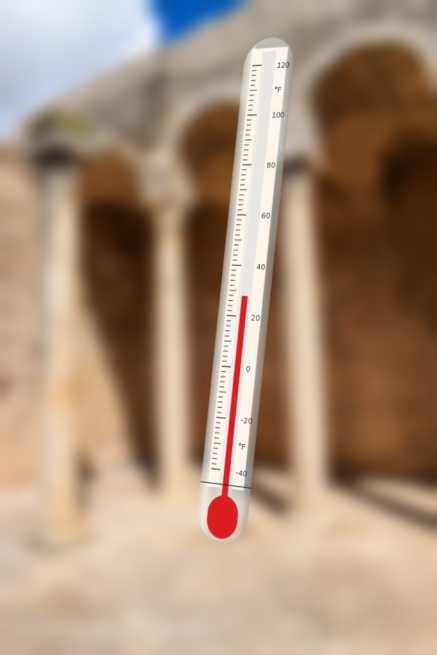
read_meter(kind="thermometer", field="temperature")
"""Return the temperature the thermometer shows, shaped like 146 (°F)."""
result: 28 (°F)
